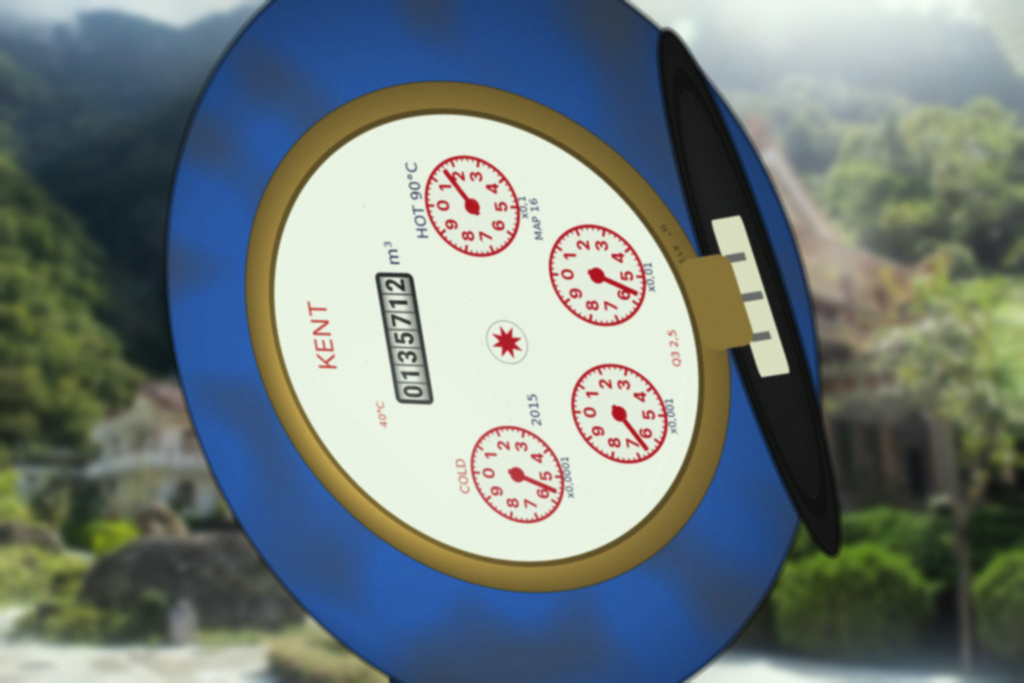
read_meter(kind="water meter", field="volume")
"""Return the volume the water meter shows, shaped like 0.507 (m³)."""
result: 135712.1565 (m³)
